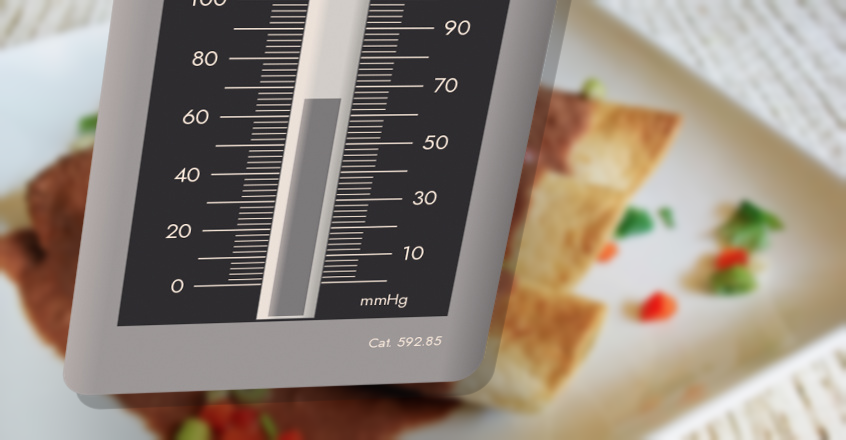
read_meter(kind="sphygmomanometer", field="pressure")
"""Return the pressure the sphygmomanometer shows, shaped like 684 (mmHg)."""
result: 66 (mmHg)
